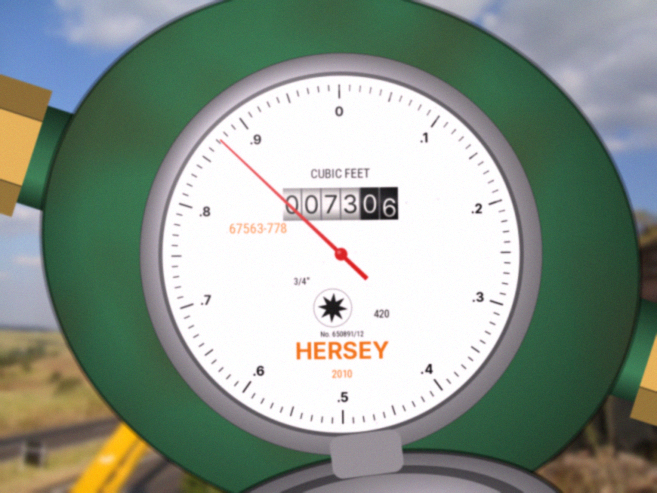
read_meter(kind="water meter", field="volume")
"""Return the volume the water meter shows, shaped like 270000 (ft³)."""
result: 7305.87 (ft³)
